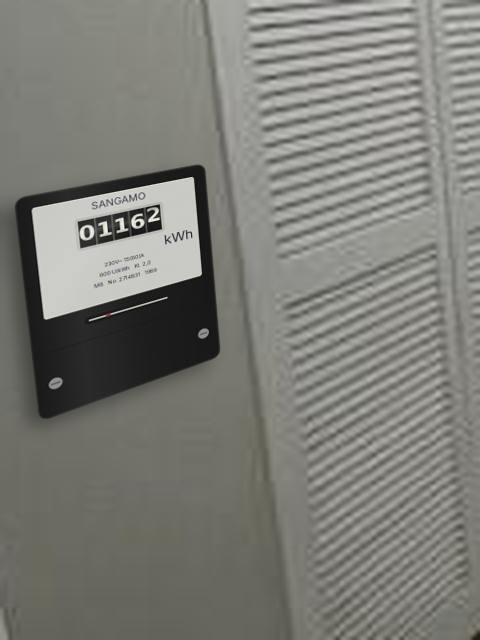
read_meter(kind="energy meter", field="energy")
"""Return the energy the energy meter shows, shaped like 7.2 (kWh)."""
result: 1162 (kWh)
